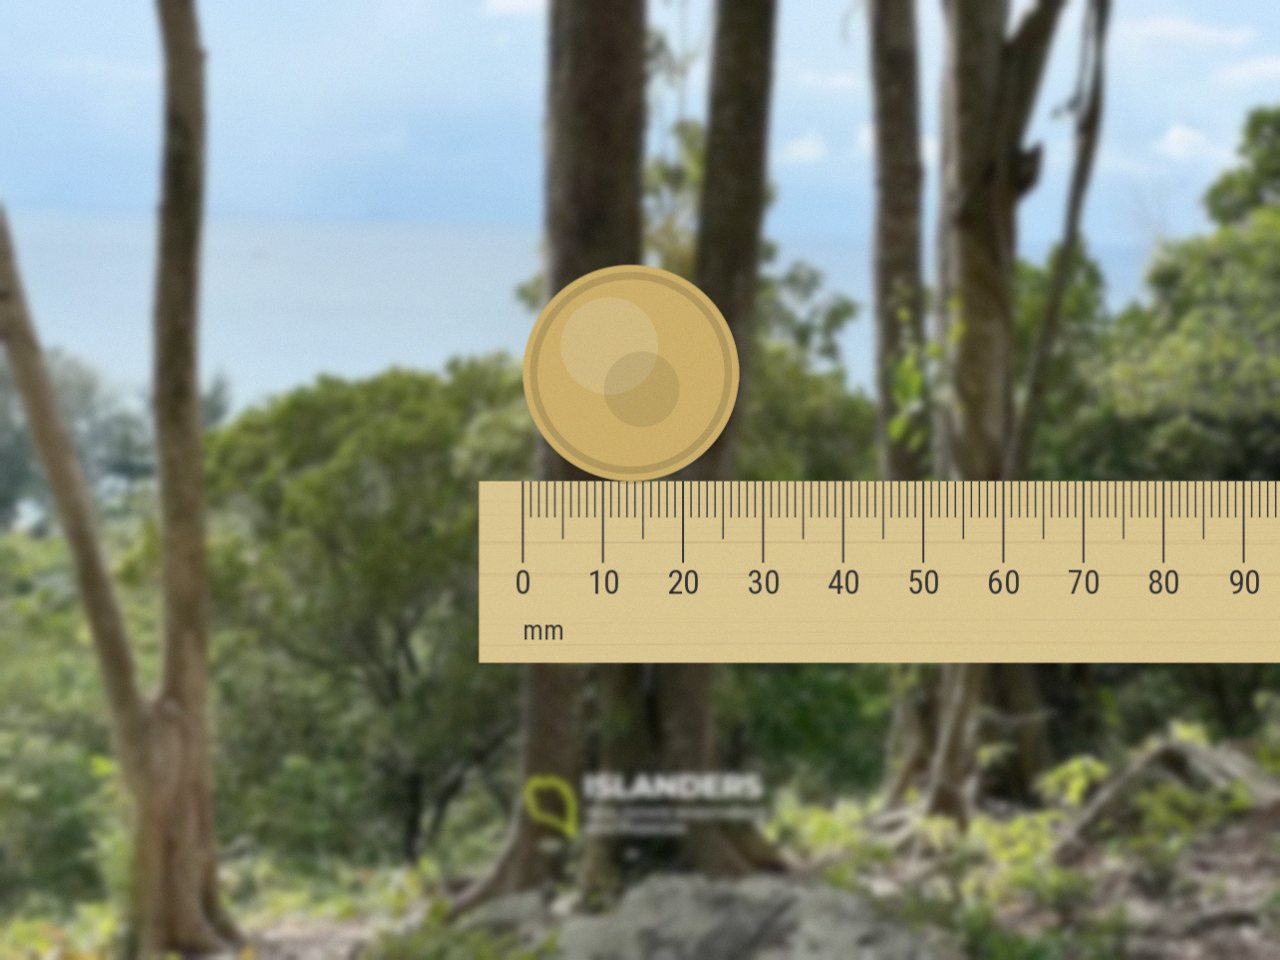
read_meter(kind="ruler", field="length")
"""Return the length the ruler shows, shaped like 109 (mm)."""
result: 27 (mm)
